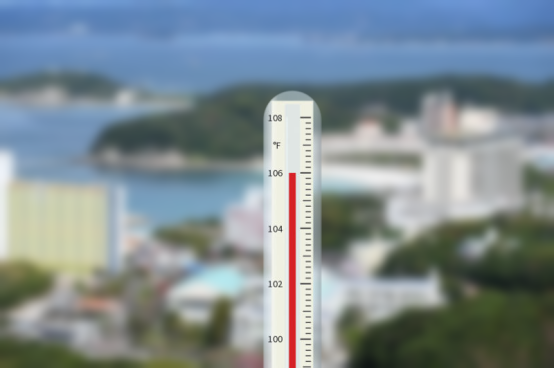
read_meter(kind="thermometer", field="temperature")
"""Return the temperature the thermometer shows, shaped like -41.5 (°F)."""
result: 106 (°F)
